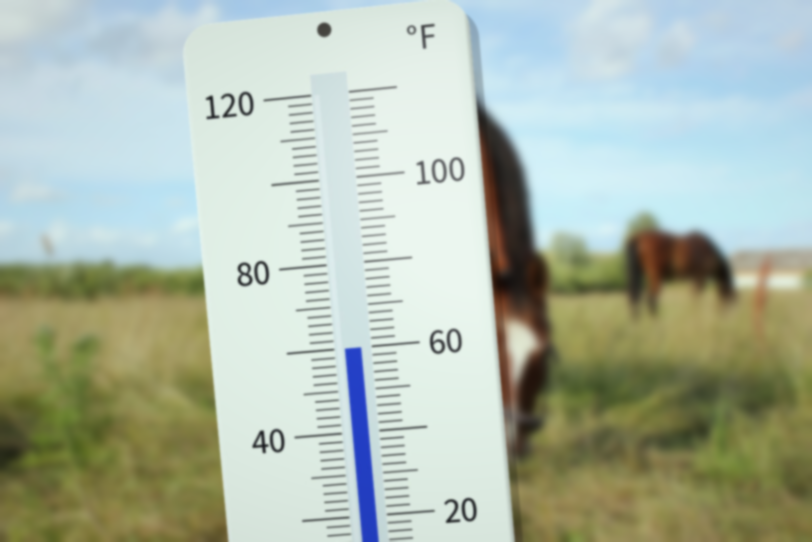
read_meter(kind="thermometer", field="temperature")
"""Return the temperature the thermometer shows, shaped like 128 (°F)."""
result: 60 (°F)
